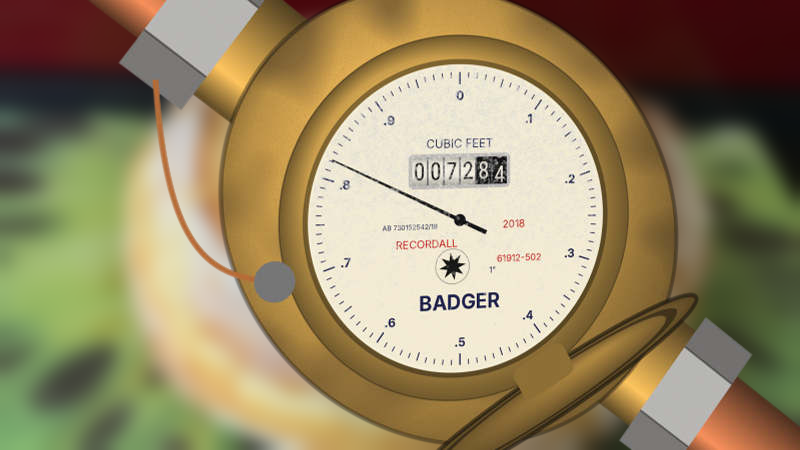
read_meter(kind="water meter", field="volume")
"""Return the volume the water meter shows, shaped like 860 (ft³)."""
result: 7283.82 (ft³)
